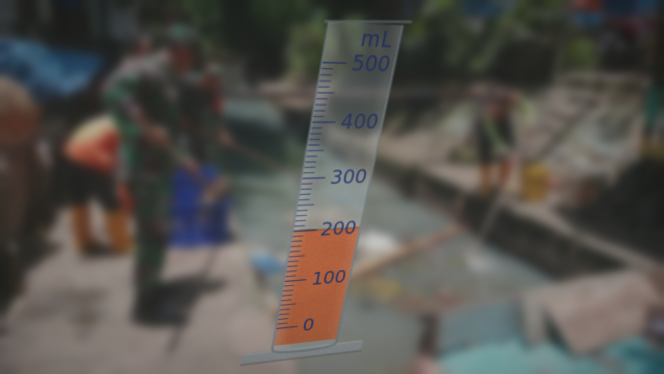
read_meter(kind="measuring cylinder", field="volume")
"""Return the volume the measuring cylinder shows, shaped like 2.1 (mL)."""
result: 200 (mL)
